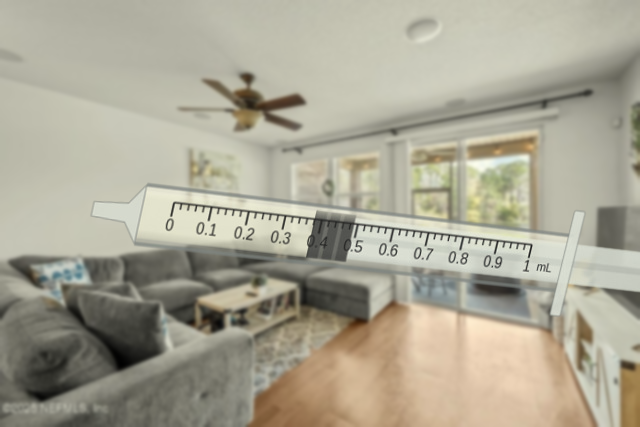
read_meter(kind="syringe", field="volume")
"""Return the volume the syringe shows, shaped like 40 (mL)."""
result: 0.38 (mL)
